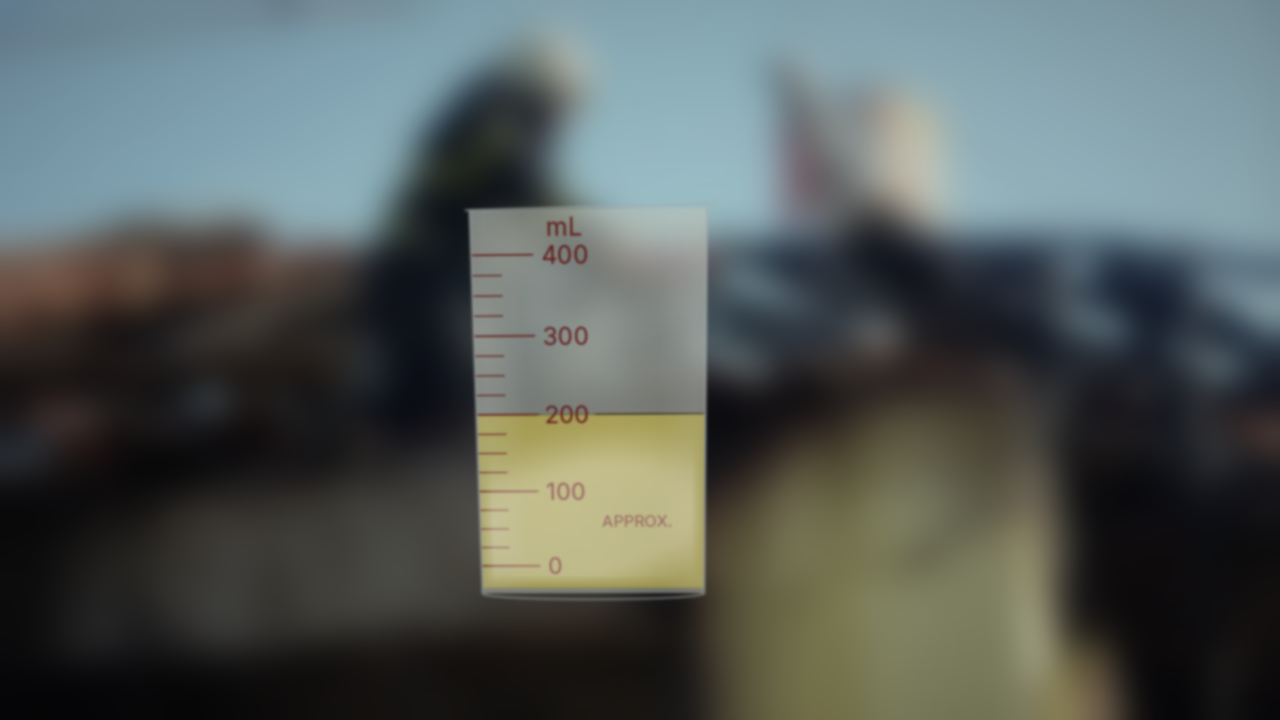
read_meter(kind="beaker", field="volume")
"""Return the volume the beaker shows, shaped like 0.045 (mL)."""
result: 200 (mL)
